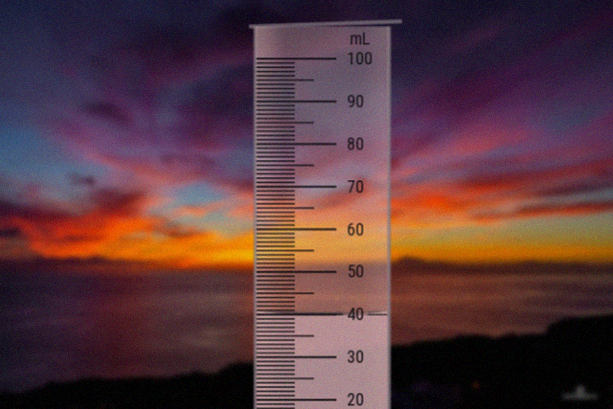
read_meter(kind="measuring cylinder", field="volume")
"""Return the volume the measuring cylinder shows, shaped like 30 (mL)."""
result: 40 (mL)
